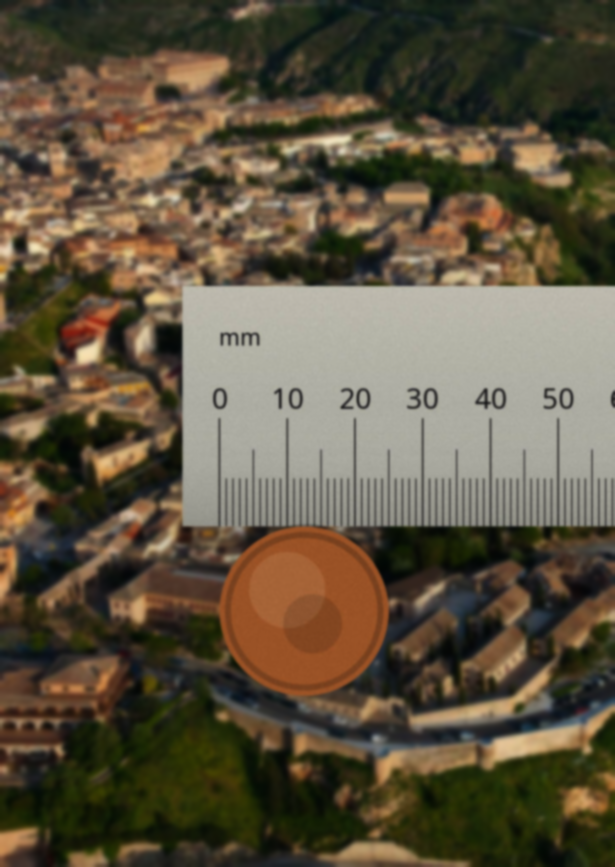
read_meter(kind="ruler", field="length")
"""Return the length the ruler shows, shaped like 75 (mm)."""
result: 25 (mm)
